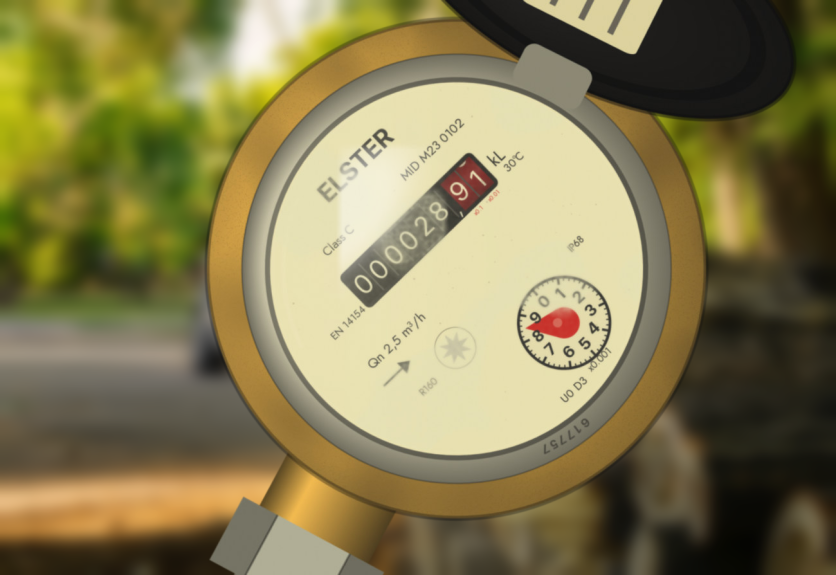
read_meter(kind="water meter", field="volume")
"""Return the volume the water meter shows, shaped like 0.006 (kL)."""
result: 28.908 (kL)
